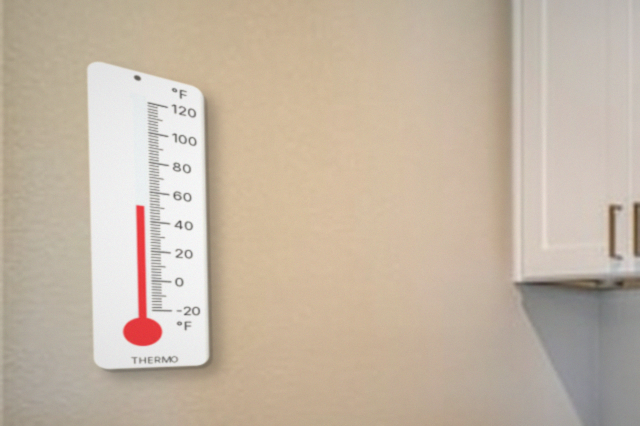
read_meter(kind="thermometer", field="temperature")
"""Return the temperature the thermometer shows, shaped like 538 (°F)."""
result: 50 (°F)
